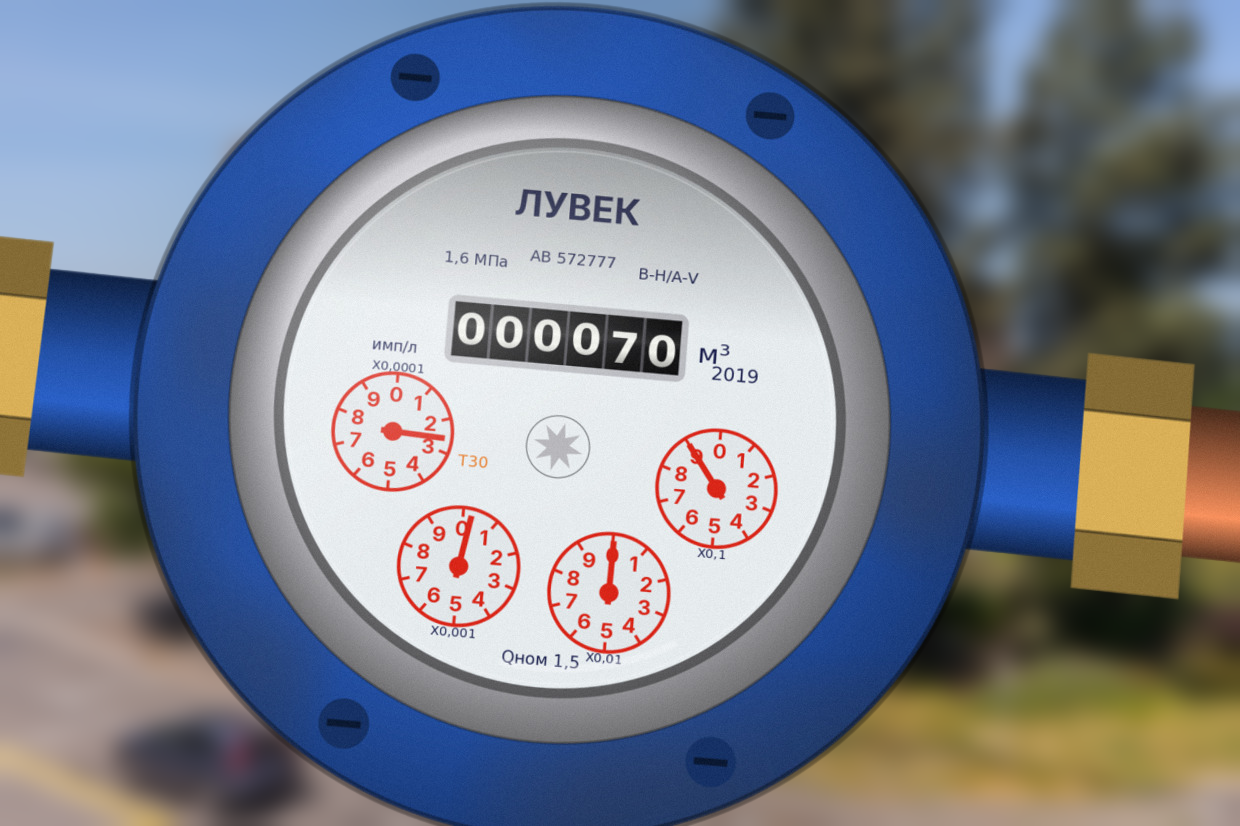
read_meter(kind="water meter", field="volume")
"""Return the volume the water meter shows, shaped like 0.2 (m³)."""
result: 69.9002 (m³)
